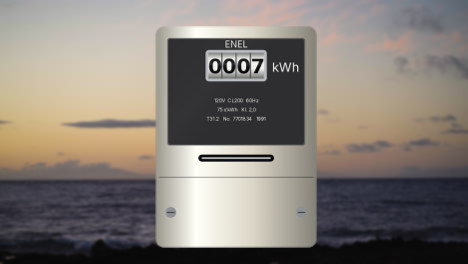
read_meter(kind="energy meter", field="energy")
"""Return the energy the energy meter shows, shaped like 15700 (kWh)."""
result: 7 (kWh)
